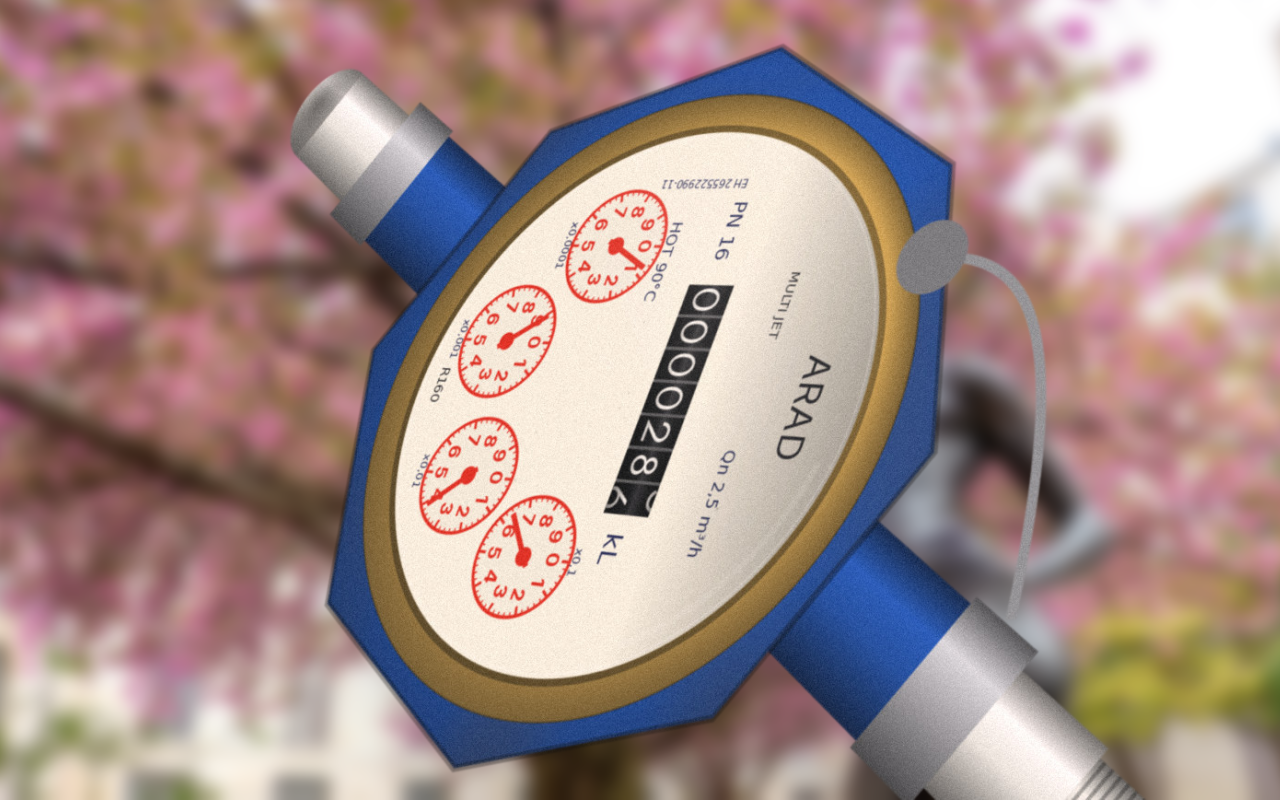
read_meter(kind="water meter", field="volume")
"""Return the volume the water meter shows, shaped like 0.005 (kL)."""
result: 285.6390 (kL)
